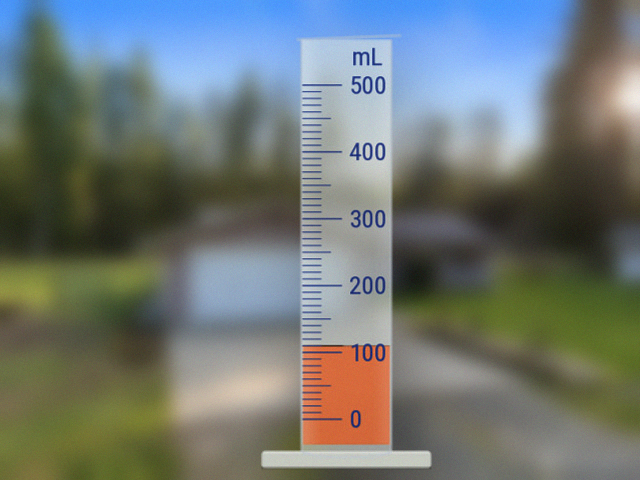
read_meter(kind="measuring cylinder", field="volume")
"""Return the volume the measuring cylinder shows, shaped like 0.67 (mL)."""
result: 110 (mL)
